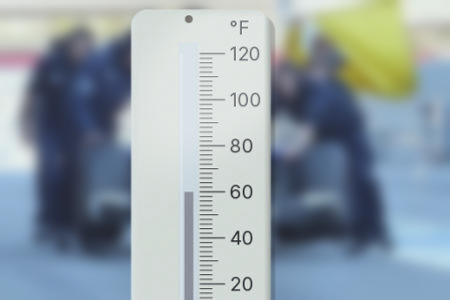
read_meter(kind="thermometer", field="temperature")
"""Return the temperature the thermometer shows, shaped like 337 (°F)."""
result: 60 (°F)
